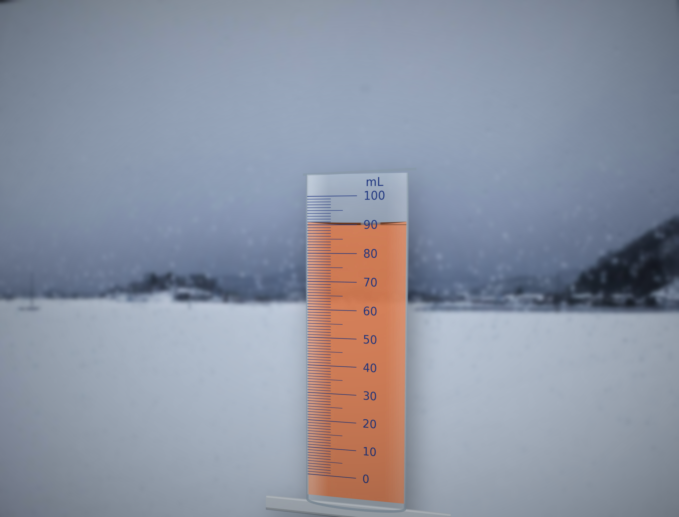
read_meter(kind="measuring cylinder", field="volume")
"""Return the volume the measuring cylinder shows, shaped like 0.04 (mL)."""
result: 90 (mL)
